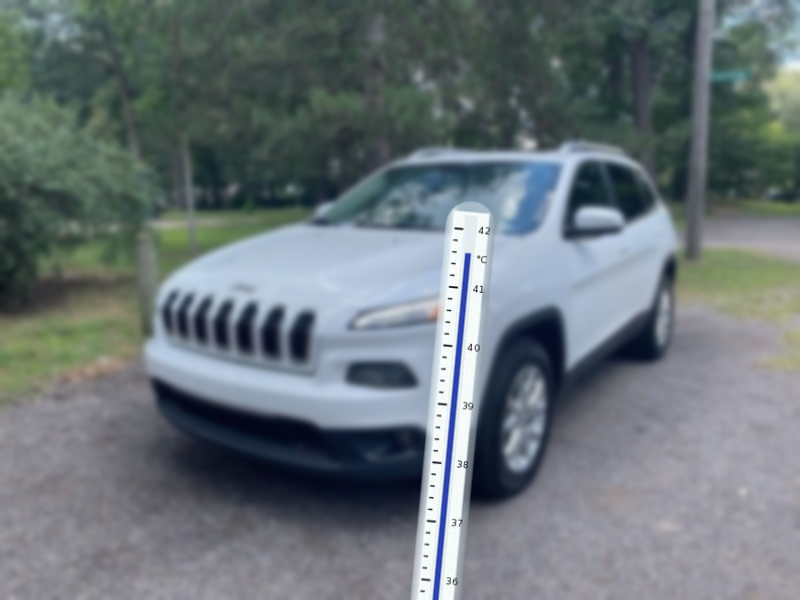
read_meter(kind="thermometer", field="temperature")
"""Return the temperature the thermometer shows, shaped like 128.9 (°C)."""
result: 41.6 (°C)
